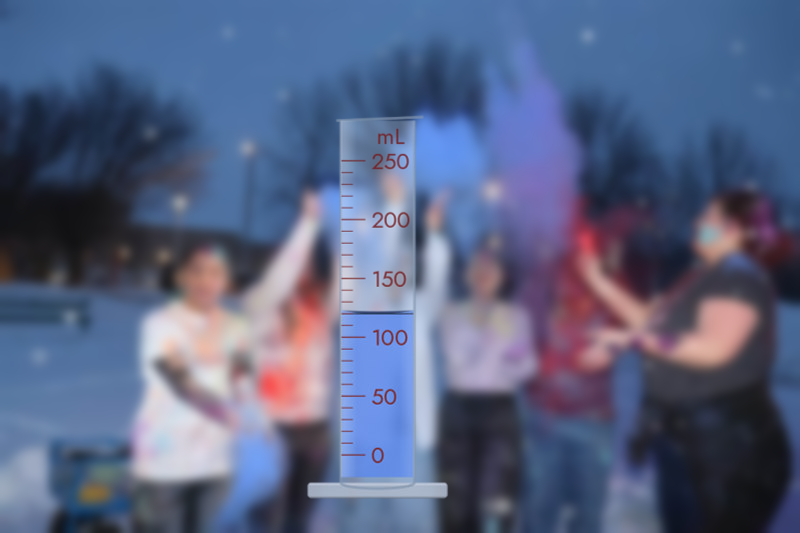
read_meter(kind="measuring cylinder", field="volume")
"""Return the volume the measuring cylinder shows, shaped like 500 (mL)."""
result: 120 (mL)
